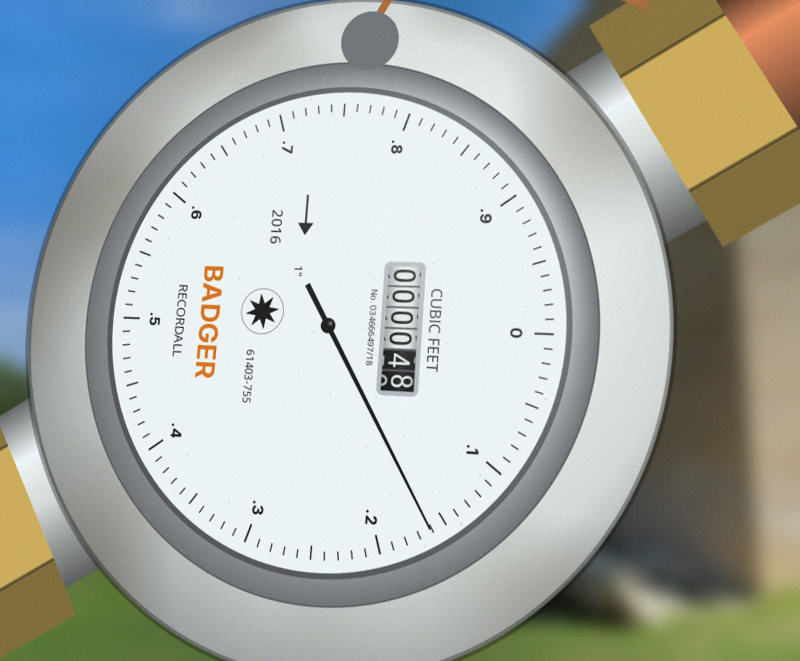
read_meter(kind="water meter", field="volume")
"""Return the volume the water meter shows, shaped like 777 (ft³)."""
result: 48.16 (ft³)
